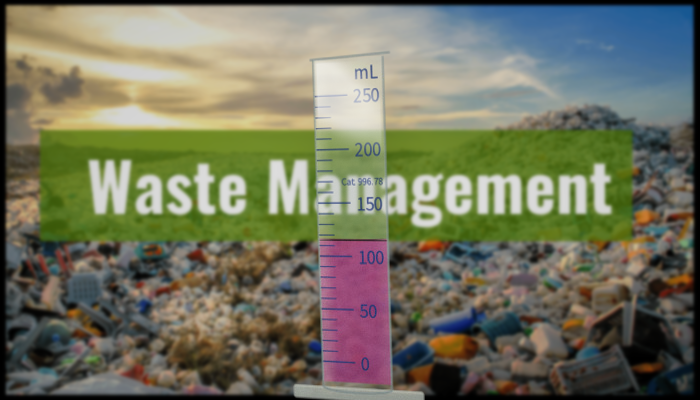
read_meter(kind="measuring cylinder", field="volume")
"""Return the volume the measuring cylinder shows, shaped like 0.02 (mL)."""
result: 115 (mL)
